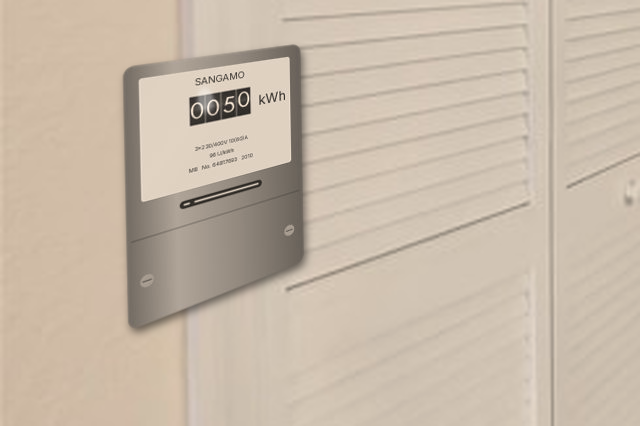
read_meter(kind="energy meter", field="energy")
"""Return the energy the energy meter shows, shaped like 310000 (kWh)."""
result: 50 (kWh)
